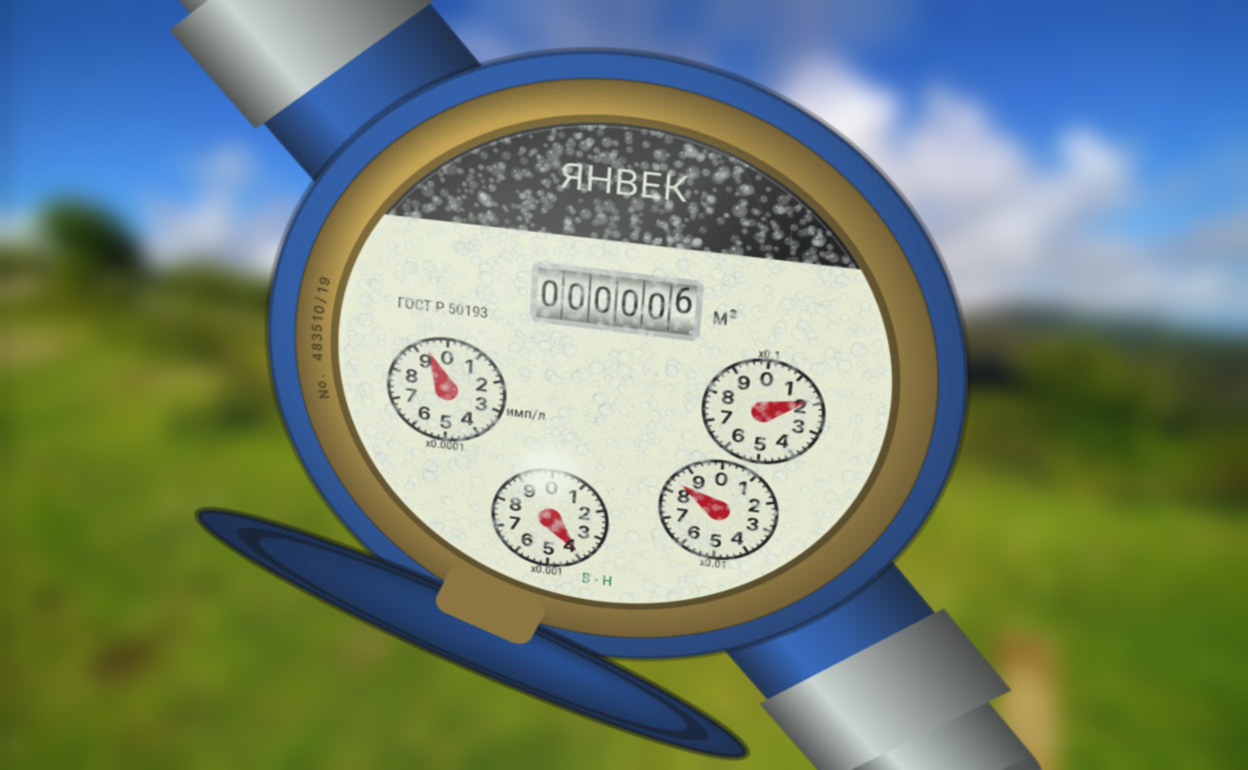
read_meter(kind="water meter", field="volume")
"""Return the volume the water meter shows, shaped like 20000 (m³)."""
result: 6.1839 (m³)
